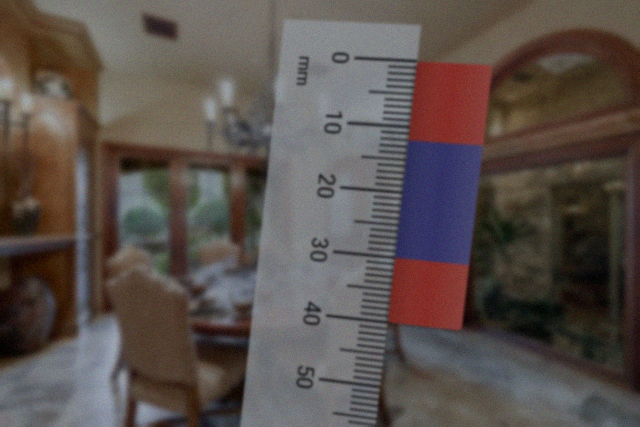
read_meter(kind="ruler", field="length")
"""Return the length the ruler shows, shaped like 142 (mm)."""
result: 40 (mm)
